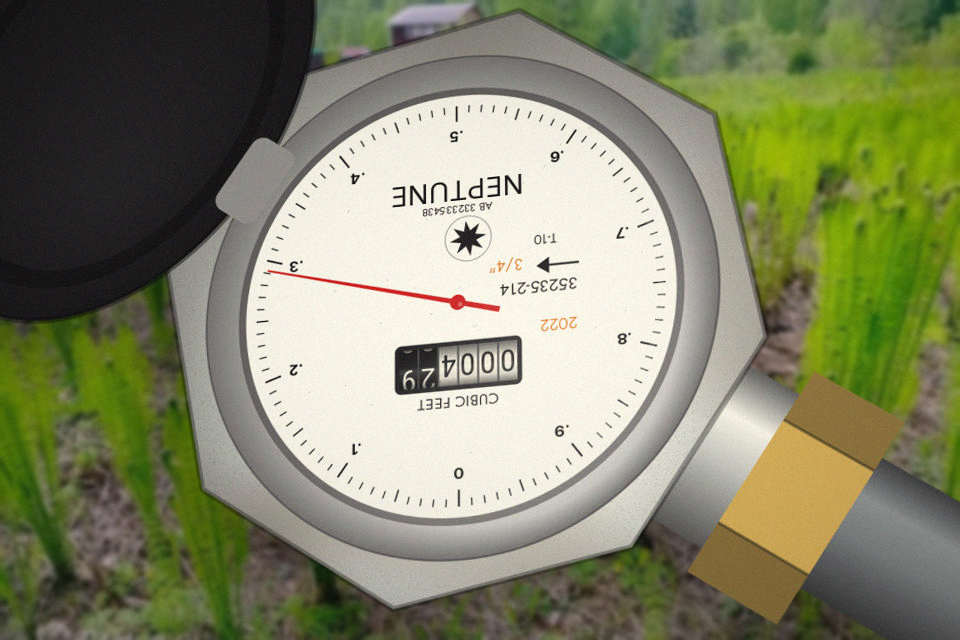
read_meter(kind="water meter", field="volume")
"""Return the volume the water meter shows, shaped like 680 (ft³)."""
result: 429.29 (ft³)
